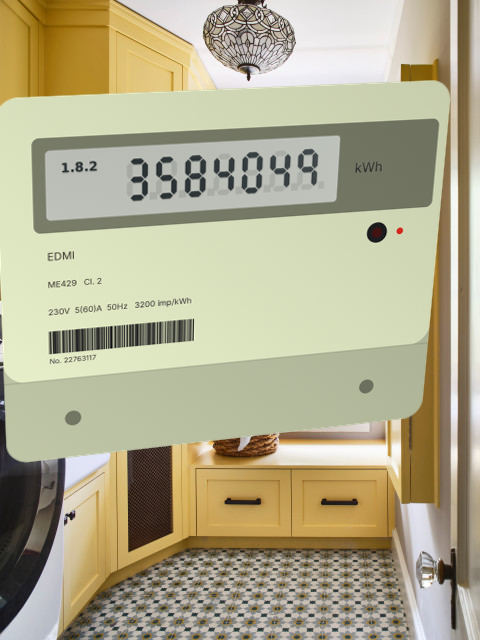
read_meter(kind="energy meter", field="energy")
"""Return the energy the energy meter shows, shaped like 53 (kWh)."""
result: 3584049 (kWh)
